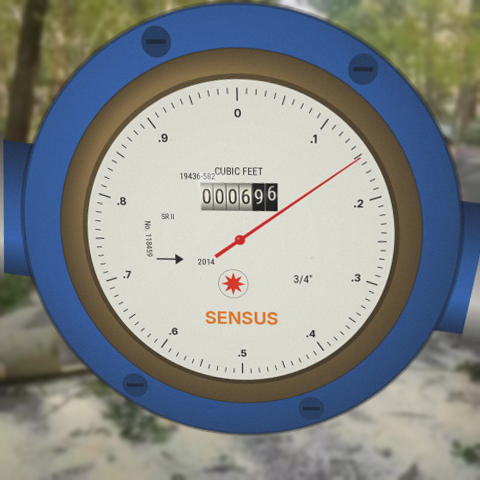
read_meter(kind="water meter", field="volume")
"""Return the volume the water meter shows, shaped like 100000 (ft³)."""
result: 696.15 (ft³)
